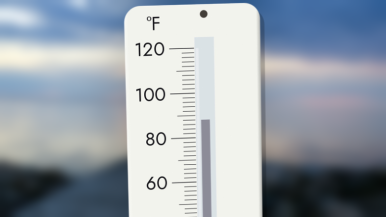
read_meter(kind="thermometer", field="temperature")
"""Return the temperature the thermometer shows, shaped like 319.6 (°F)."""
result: 88 (°F)
